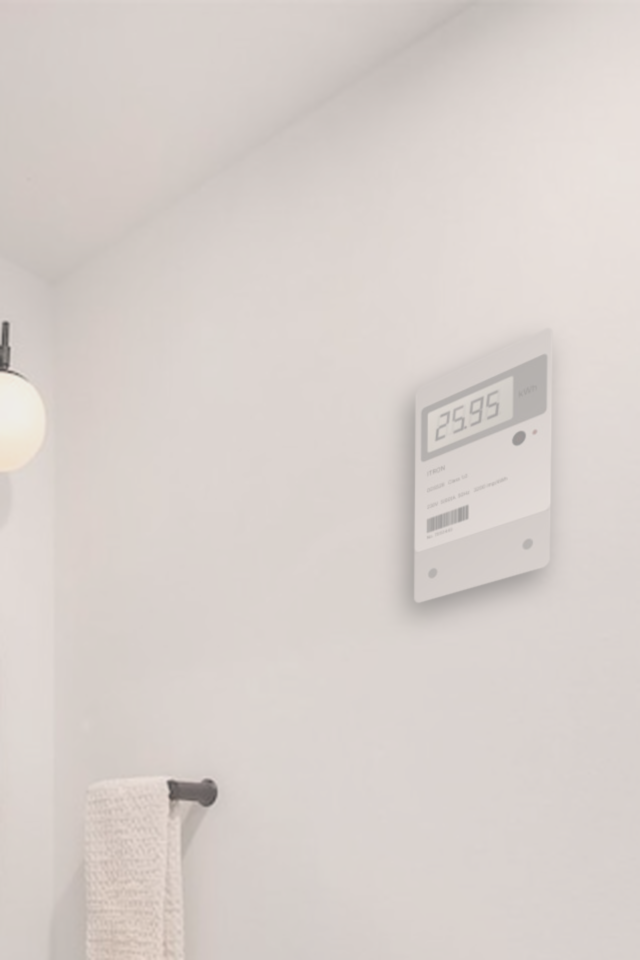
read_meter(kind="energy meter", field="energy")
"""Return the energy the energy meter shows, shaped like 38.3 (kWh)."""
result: 25.95 (kWh)
